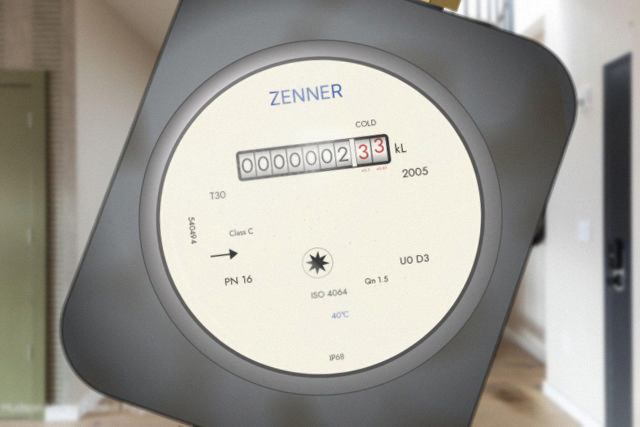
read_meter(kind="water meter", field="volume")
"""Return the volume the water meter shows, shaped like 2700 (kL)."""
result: 2.33 (kL)
